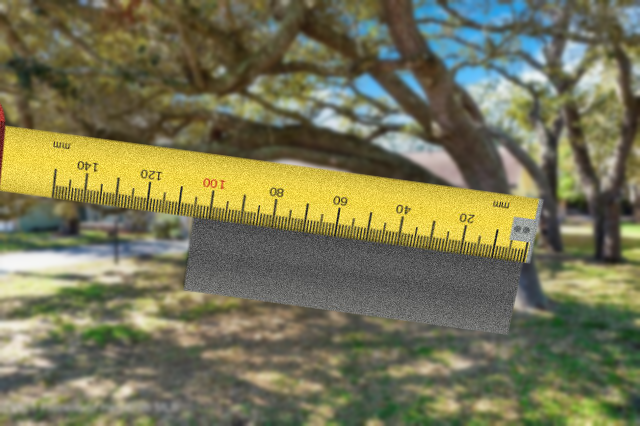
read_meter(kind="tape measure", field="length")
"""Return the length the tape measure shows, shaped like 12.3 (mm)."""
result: 105 (mm)
